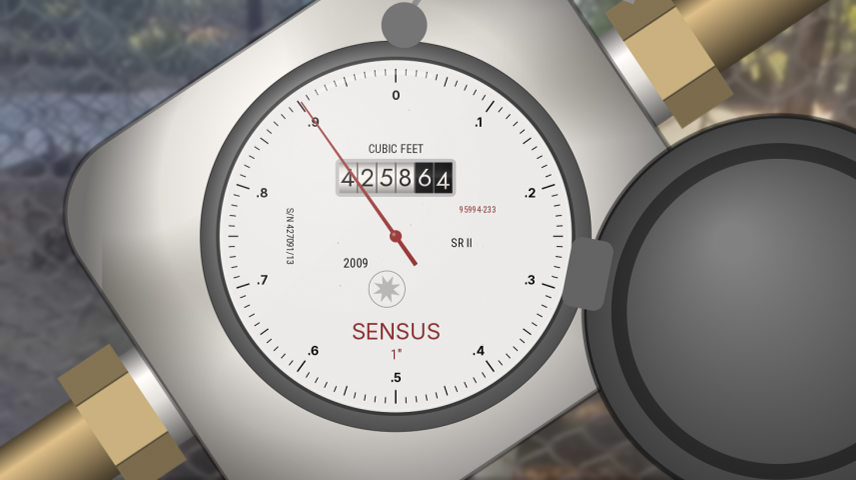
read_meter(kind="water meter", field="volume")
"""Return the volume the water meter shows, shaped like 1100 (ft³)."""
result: 425863.90 (ft³)
